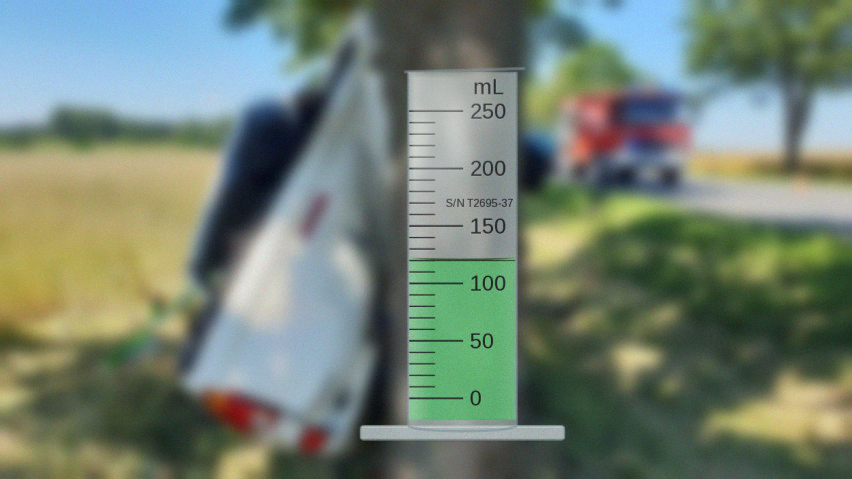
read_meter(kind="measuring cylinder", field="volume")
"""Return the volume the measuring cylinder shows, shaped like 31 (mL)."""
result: 120 (mL)
